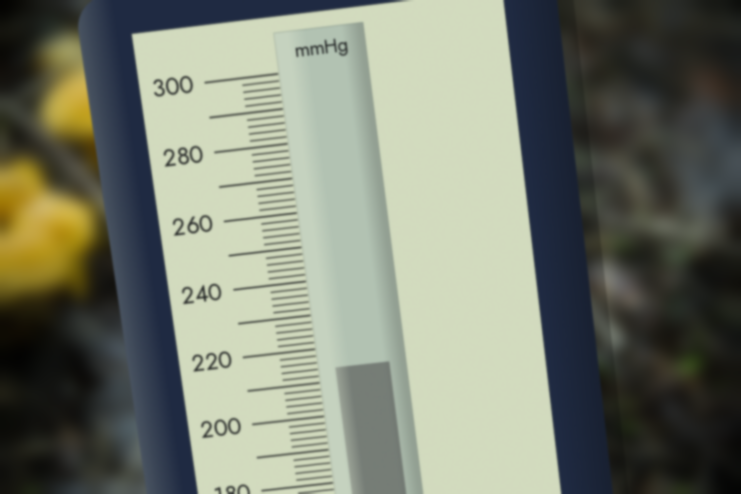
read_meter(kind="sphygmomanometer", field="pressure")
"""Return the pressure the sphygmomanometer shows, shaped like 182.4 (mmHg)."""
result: 214 (mmHg)
